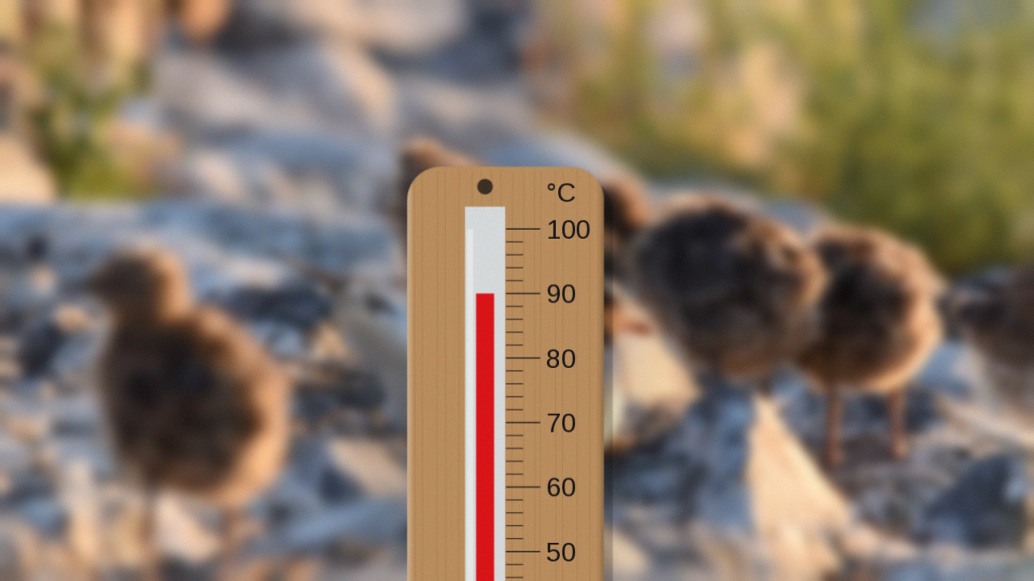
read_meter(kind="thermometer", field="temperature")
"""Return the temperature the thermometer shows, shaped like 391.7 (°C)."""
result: 90 (°C)
